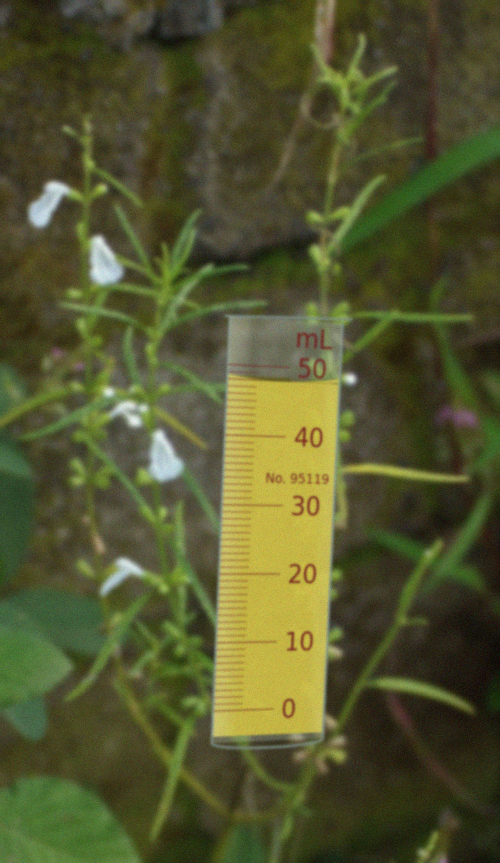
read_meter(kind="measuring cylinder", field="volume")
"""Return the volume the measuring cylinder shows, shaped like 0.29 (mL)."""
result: 48 (mL)
